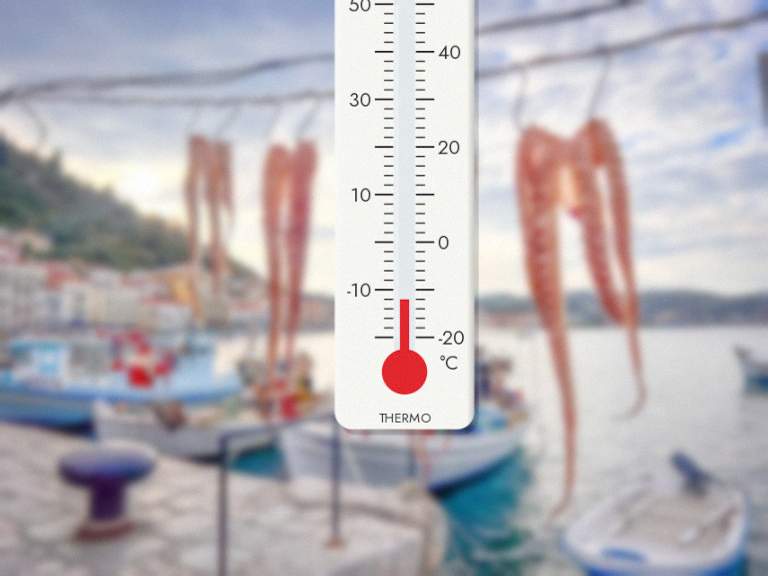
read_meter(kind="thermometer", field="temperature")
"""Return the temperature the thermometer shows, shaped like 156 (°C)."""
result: -12 (°C)
